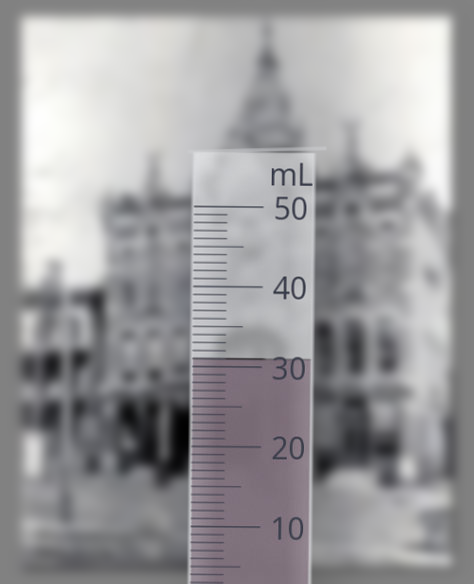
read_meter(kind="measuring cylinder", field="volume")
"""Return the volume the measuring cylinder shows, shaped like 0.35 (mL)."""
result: 31 (mL)
